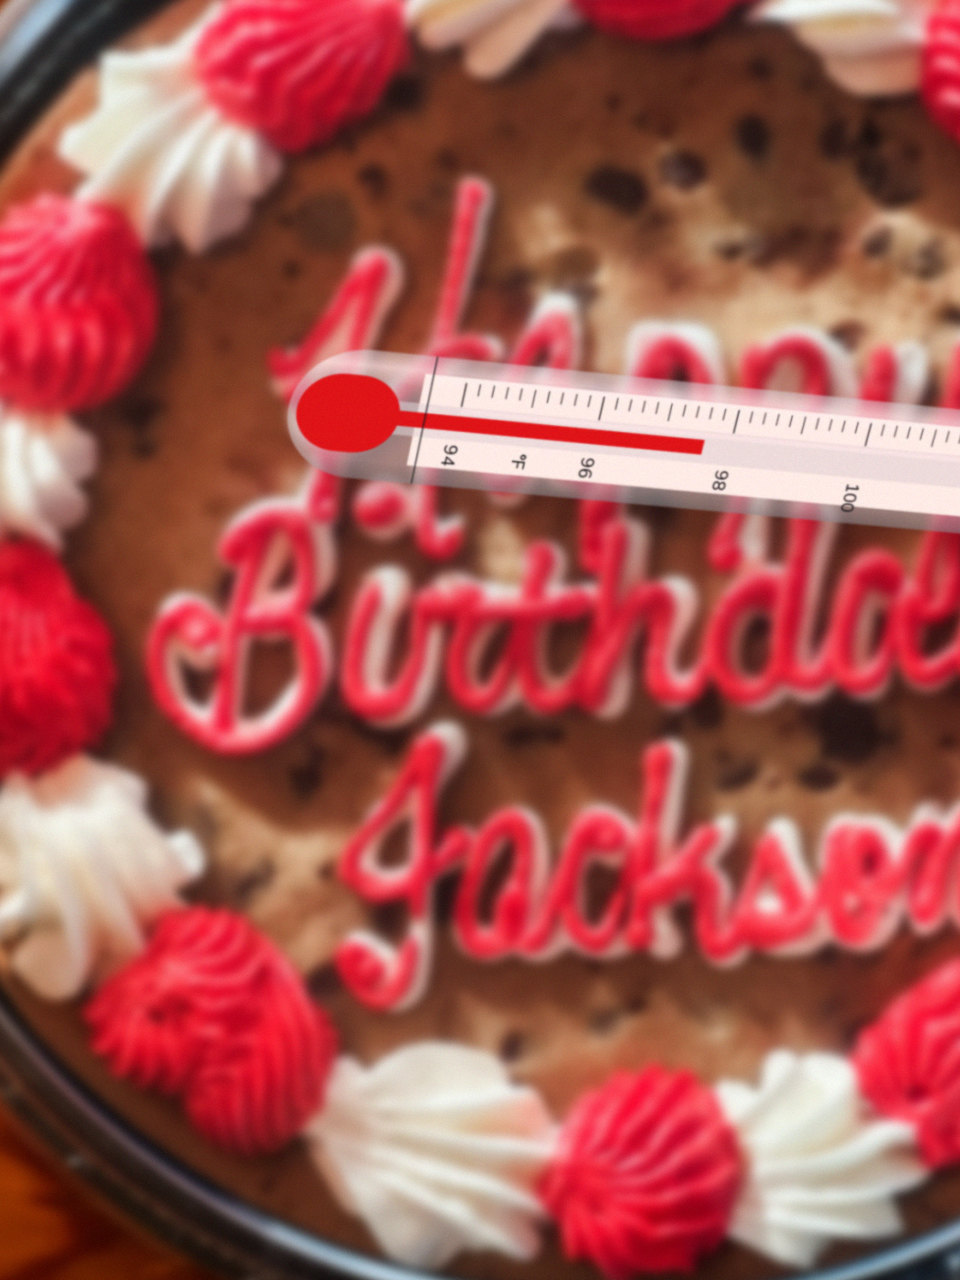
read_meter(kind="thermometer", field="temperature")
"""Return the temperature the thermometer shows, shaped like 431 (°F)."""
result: 97.6 (°F)
